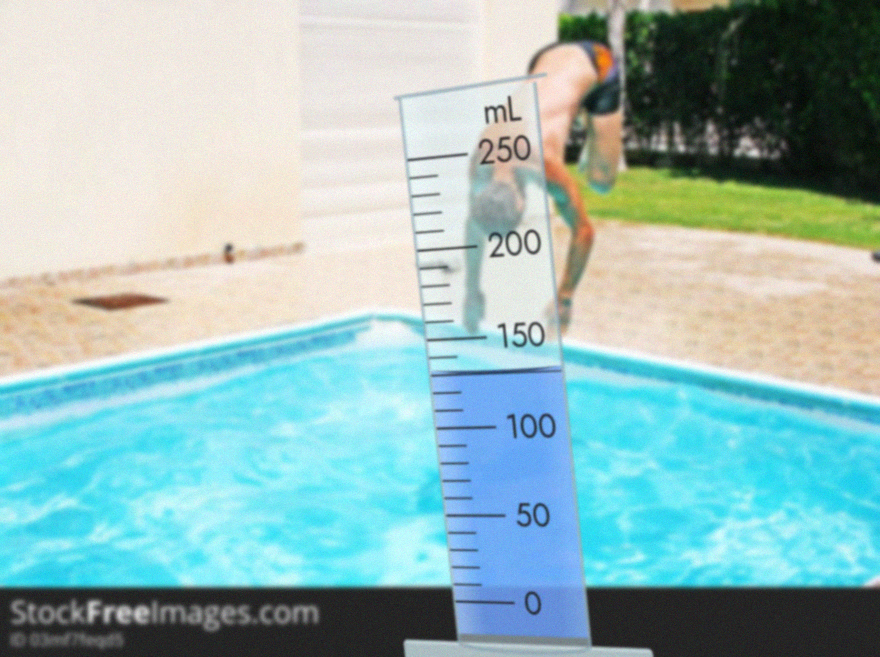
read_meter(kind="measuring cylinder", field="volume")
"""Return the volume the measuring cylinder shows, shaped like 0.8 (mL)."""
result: 130 (mL)
